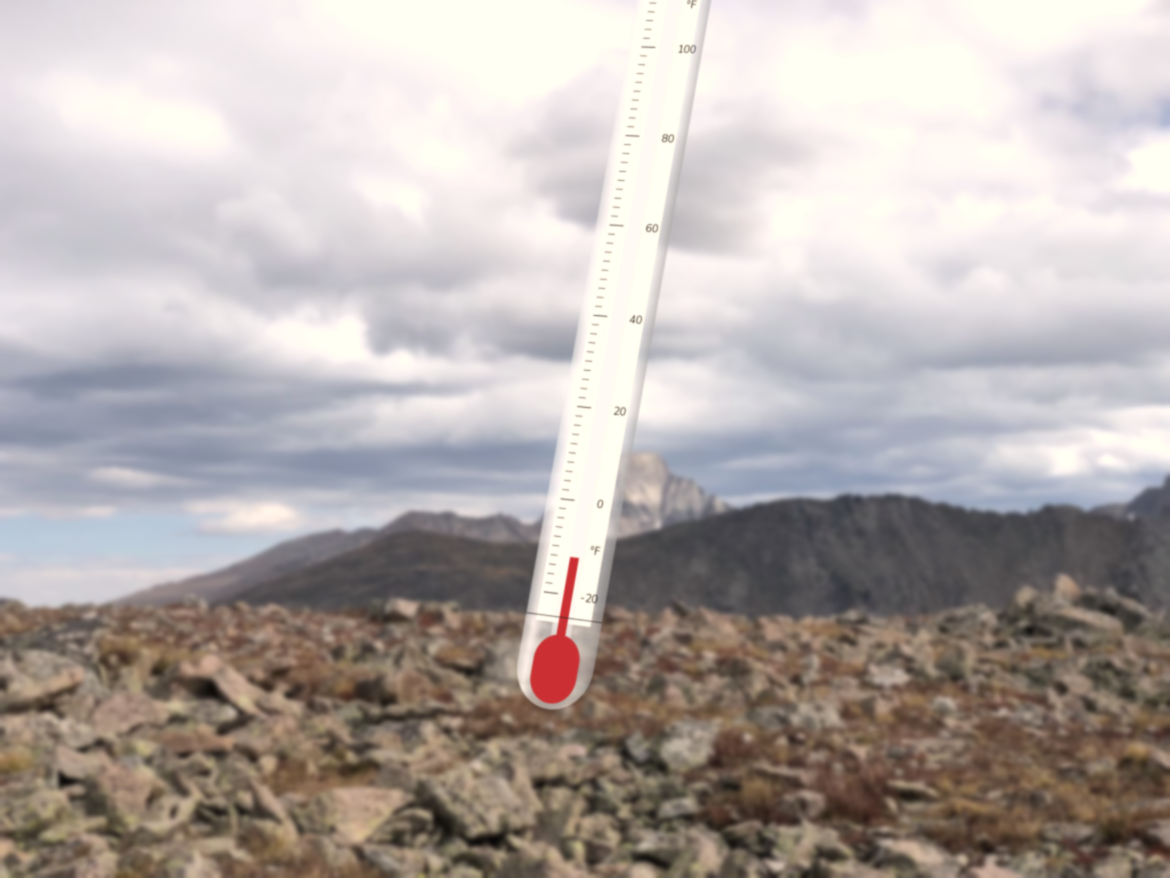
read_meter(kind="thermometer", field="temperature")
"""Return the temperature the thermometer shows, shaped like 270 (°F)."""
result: -12 (°F)
